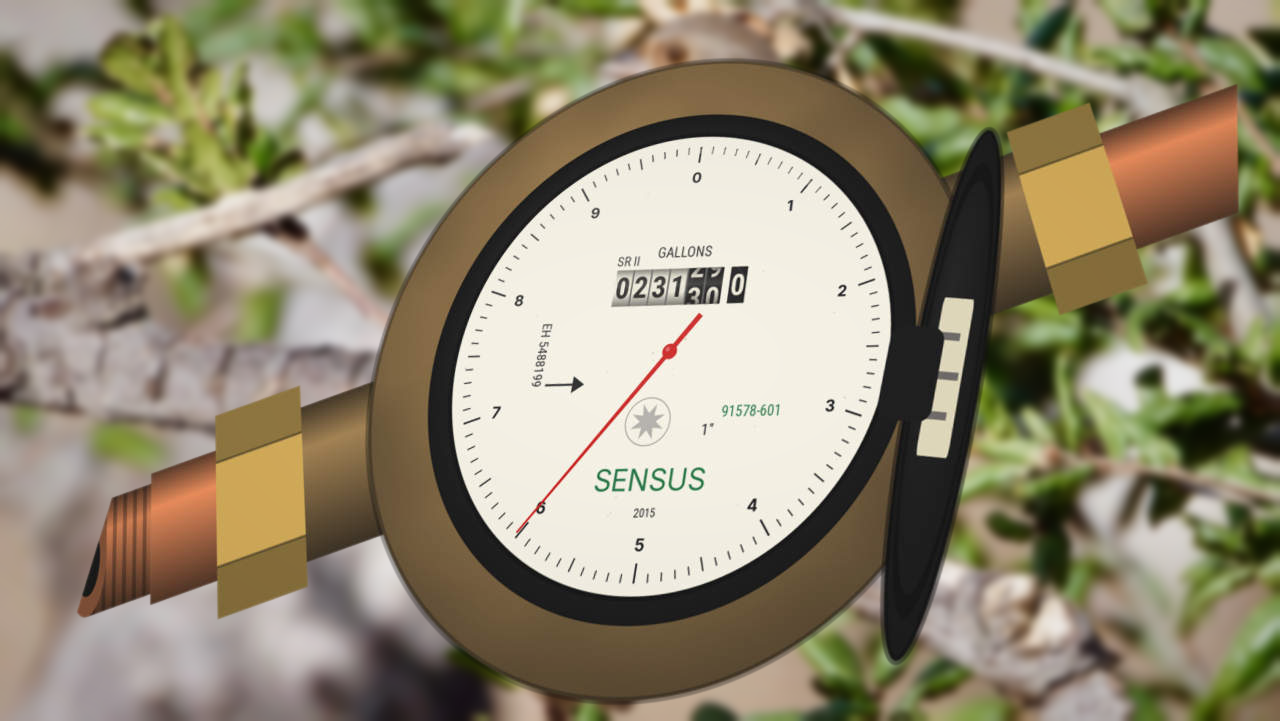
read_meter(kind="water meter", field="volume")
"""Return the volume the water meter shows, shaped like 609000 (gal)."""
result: 231296.0 (gal)
